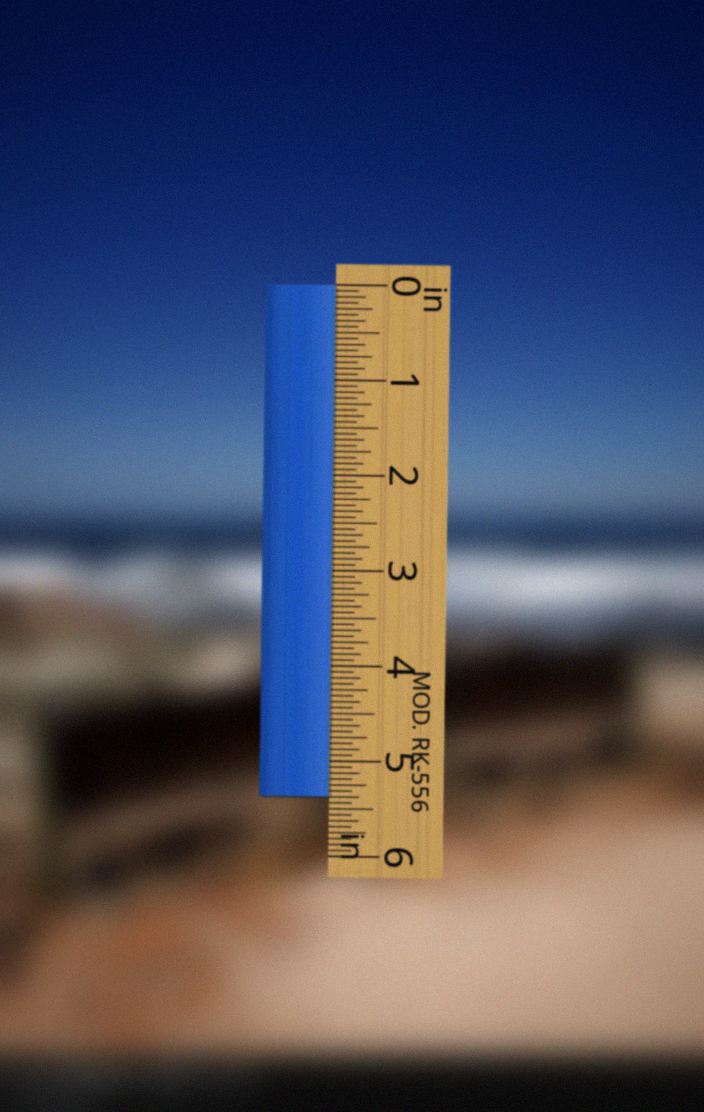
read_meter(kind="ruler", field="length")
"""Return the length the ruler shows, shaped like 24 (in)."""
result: 5.375 (in)
